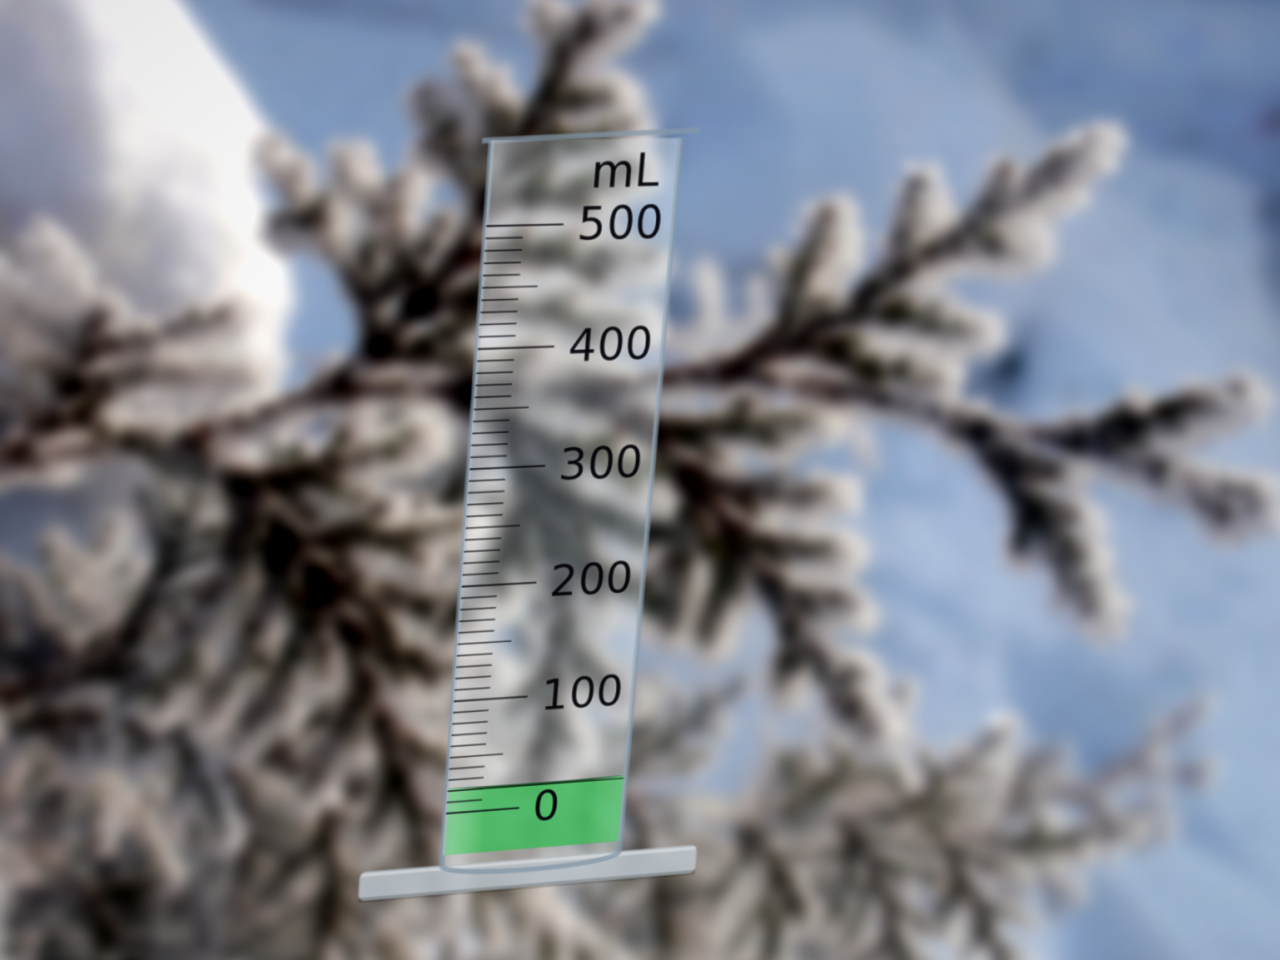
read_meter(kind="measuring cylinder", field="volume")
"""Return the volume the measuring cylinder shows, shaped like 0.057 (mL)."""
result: 20 (mL)
